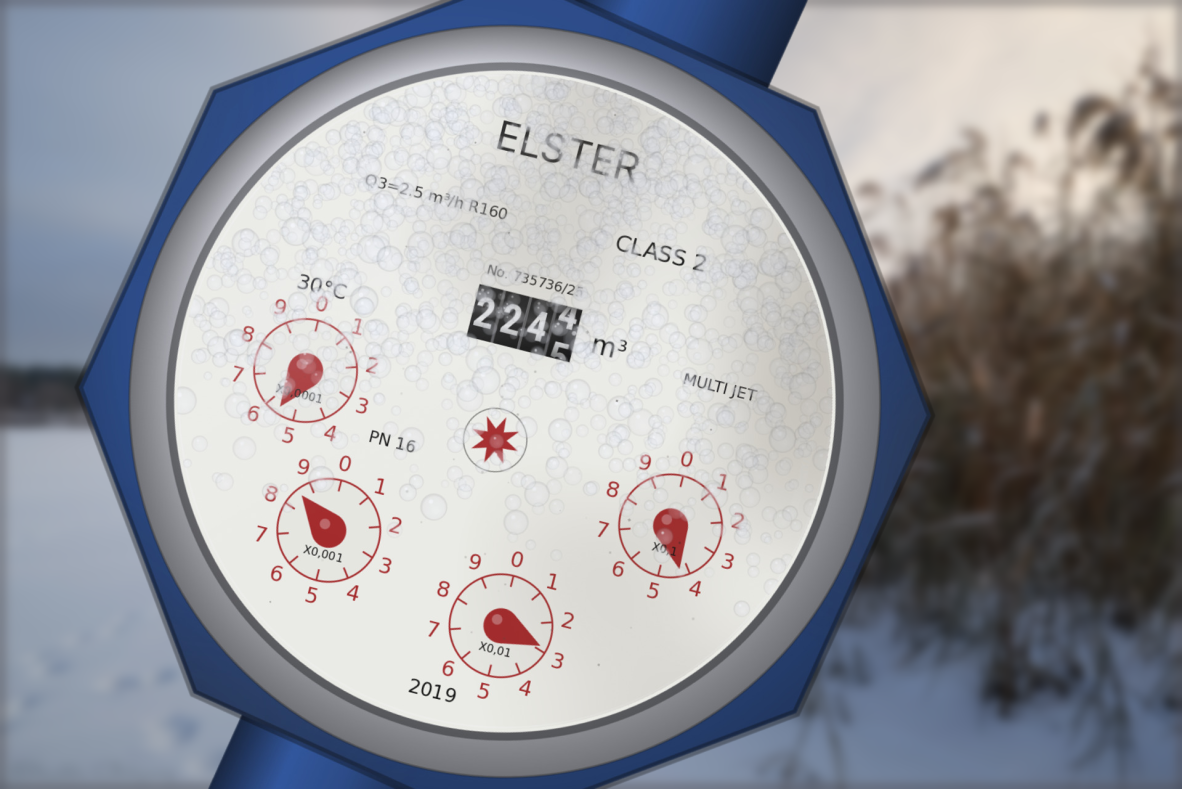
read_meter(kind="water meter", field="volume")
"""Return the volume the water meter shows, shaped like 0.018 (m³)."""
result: 2244.4285 (m³)
